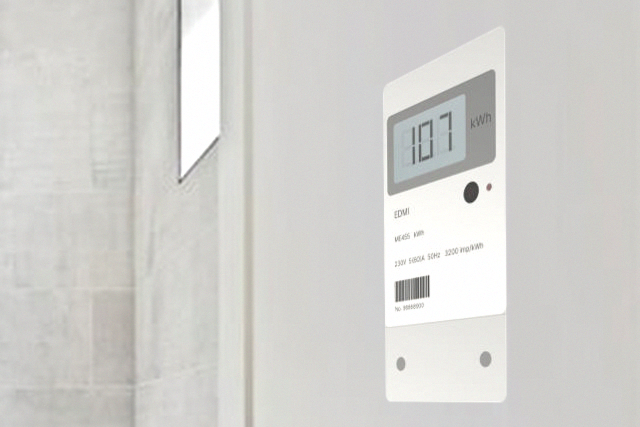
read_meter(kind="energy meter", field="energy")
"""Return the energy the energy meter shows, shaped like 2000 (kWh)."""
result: 107 (kWh)
